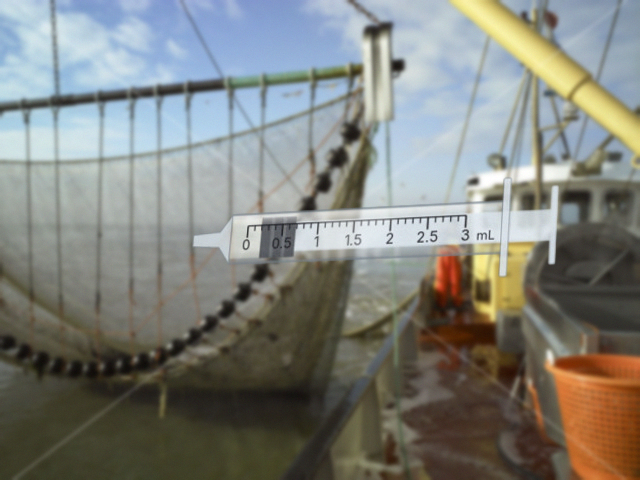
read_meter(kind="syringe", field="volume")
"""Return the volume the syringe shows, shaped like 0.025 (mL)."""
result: 0.2 (mL)
